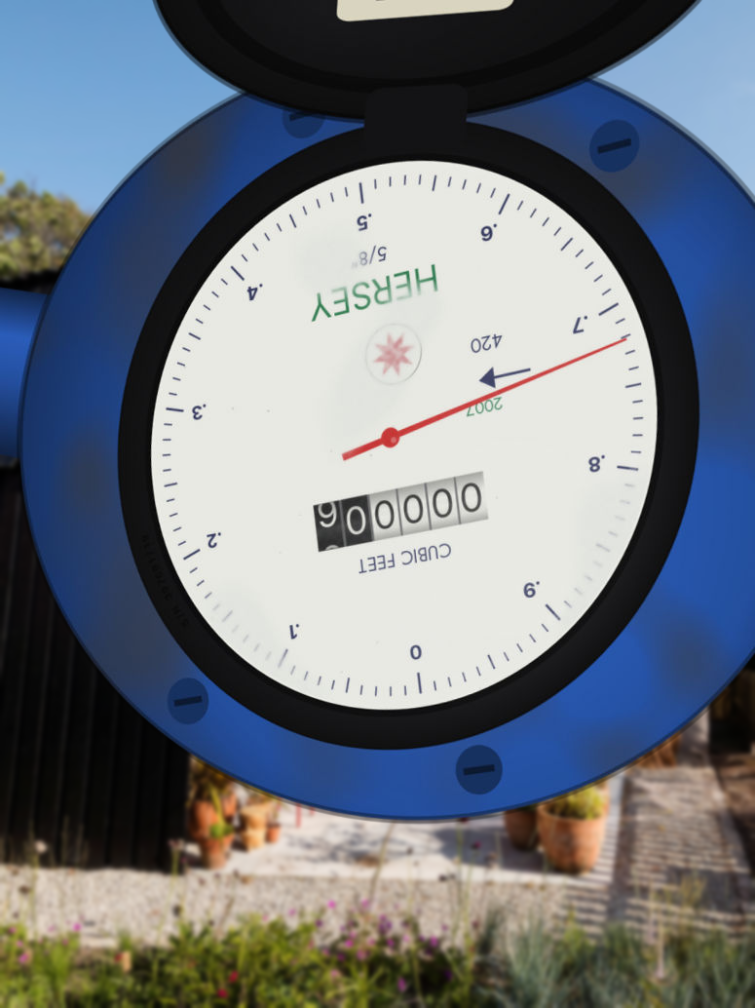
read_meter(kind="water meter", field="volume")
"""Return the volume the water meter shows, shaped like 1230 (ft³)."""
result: 5.72 (ft³)
